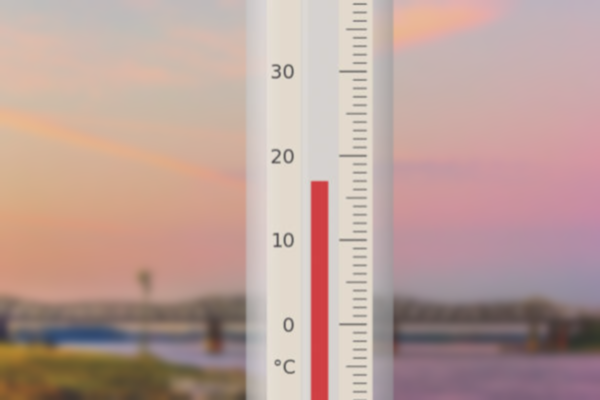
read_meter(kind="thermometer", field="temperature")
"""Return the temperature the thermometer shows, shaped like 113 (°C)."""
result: 17 (°C)
